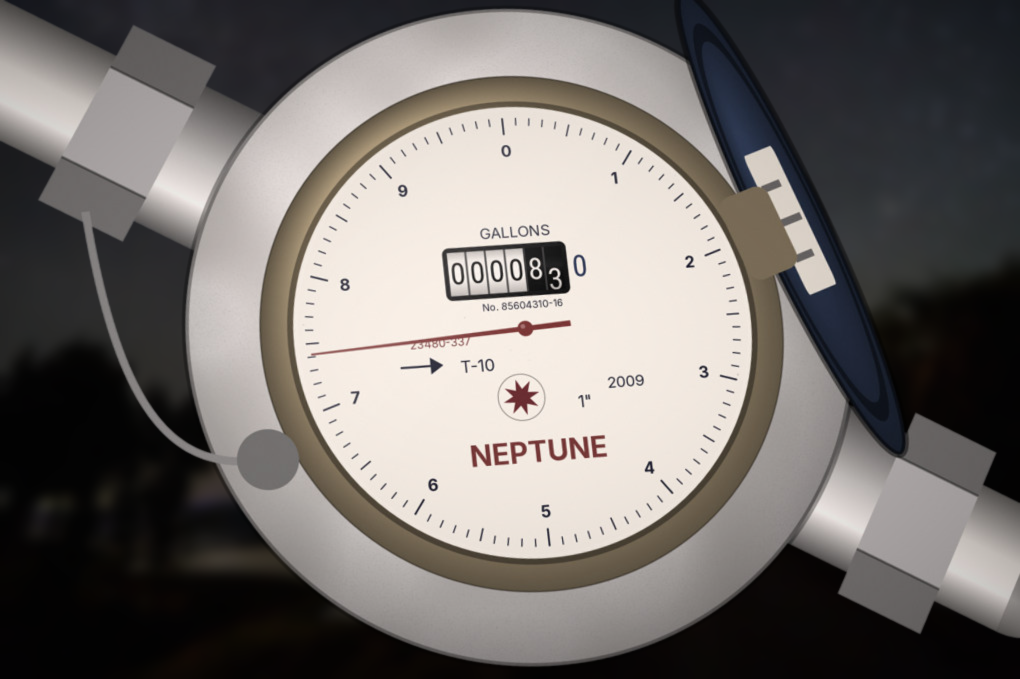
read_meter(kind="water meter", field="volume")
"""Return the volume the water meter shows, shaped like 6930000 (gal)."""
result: 827.4 (gal)
